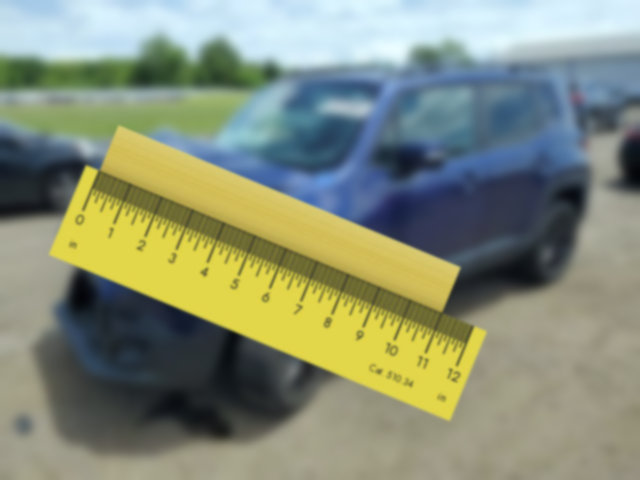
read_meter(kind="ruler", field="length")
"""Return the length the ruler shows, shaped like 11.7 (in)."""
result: 11 (in)
